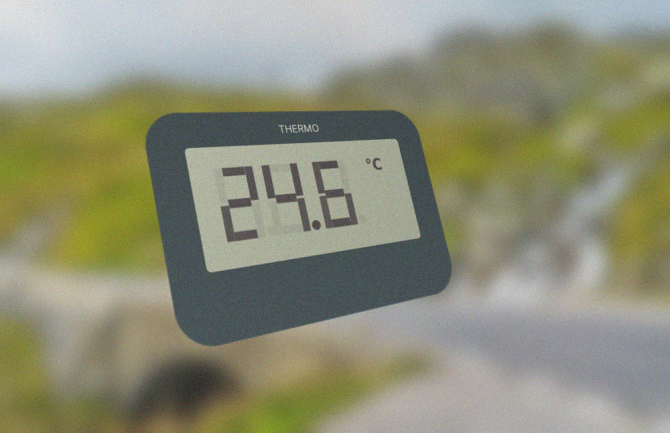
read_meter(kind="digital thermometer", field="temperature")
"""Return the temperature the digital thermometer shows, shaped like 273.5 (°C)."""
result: 24.6 (°C)
